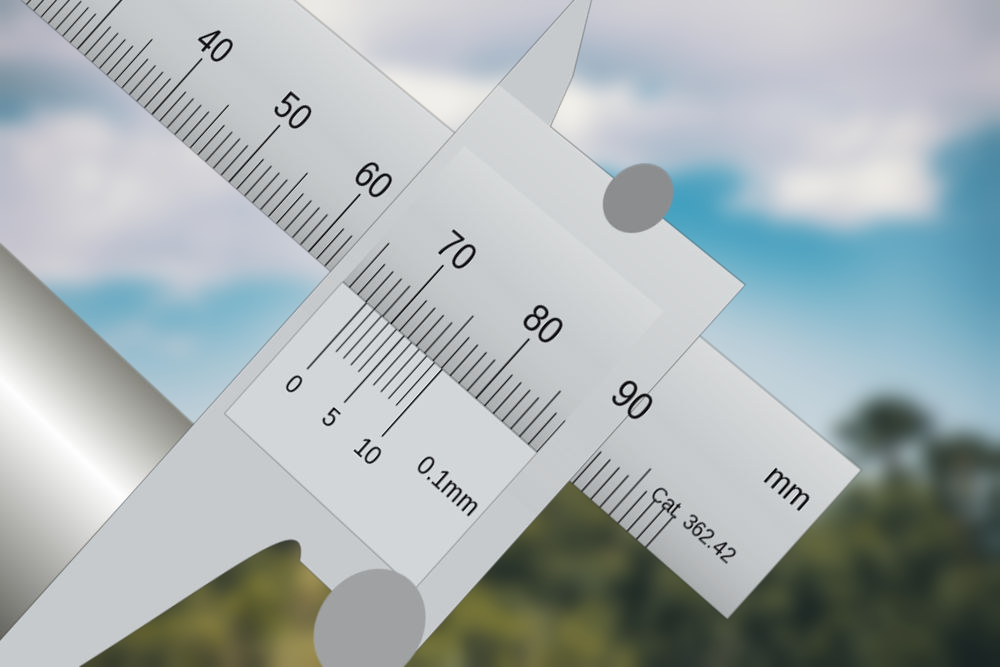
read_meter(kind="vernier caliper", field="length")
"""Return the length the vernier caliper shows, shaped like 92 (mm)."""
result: 67.1 (mm)
